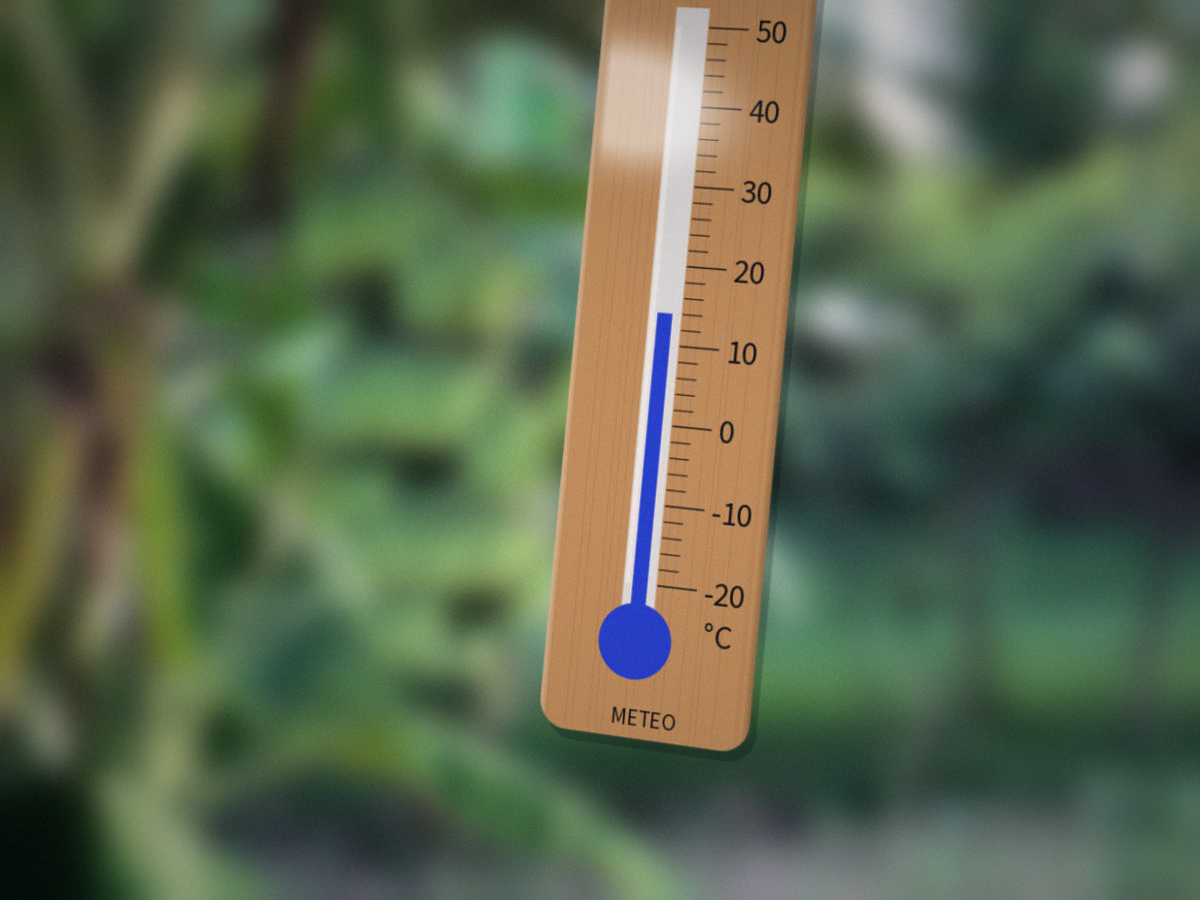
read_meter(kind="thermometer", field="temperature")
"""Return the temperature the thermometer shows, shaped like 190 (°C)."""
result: 14 (°C)
